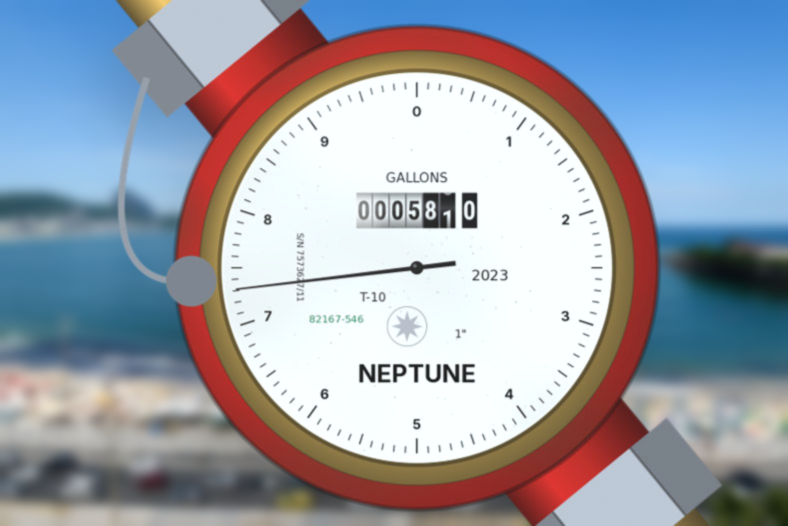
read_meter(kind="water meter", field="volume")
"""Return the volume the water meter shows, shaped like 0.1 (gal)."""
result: 5807.3 (gal)
